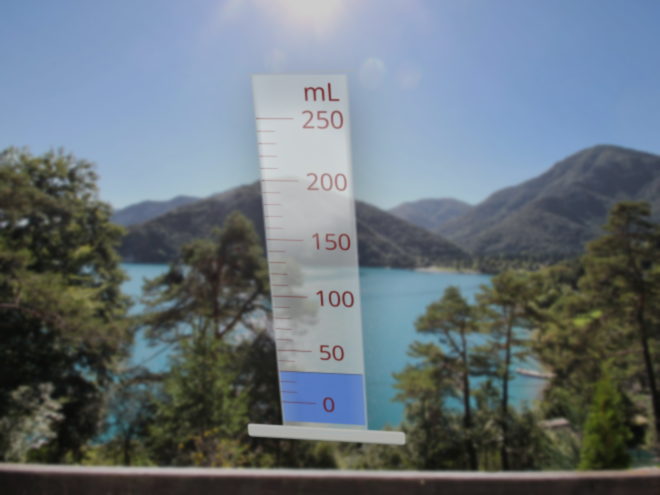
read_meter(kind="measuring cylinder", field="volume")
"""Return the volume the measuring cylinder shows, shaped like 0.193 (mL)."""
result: 30 (mL)
